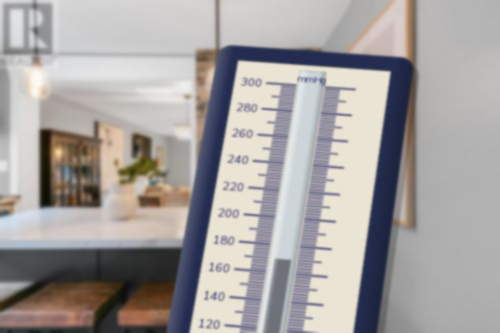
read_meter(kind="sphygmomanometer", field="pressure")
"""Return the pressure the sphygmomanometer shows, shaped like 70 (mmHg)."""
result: 170 (mmHg)
